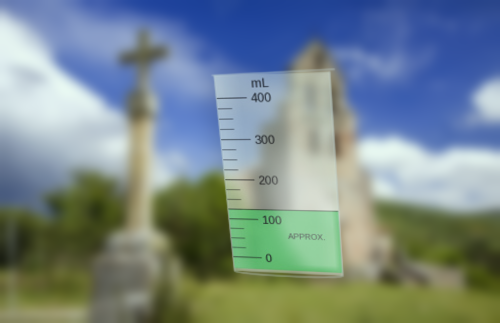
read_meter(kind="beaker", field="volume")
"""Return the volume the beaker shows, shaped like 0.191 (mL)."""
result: 125 (mL)
